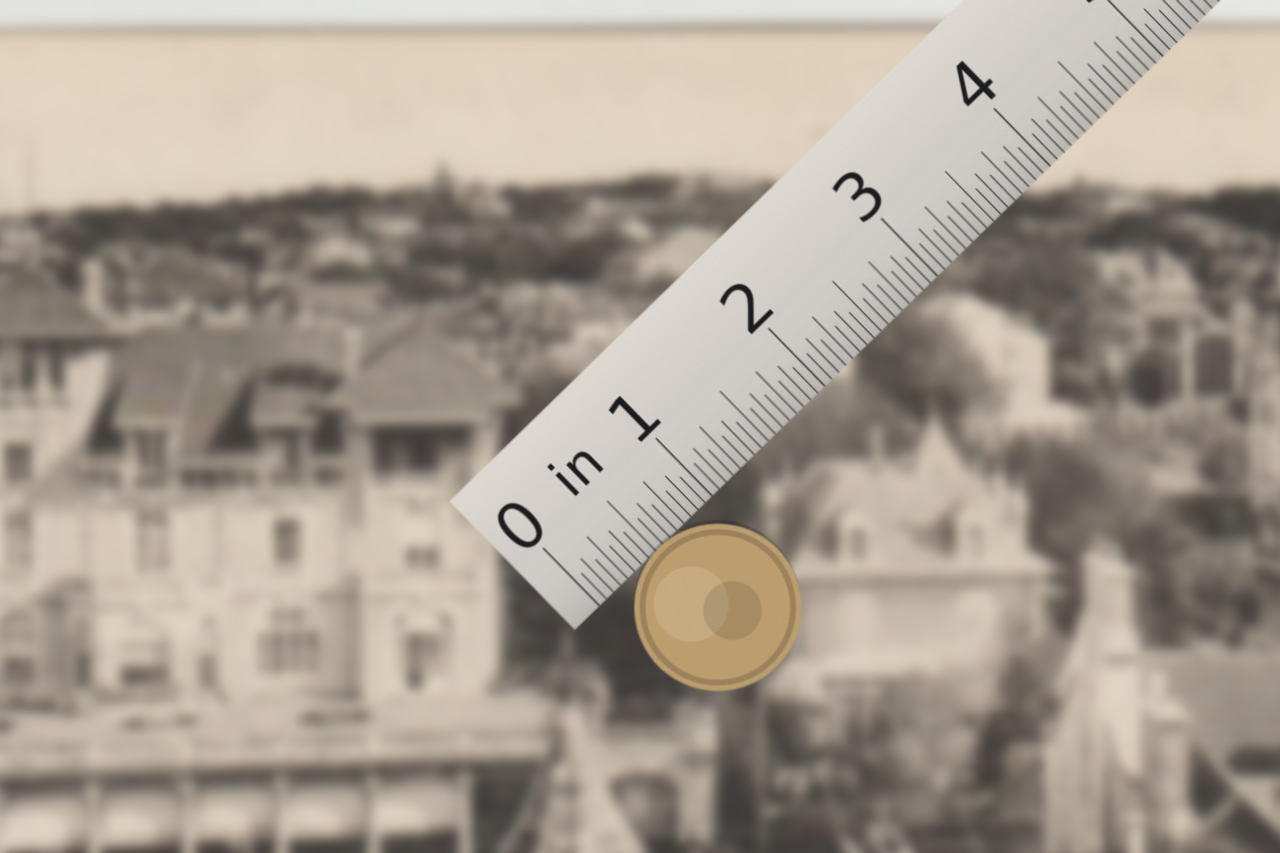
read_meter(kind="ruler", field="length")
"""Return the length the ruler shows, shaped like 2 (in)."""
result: 1.0625 (in)
